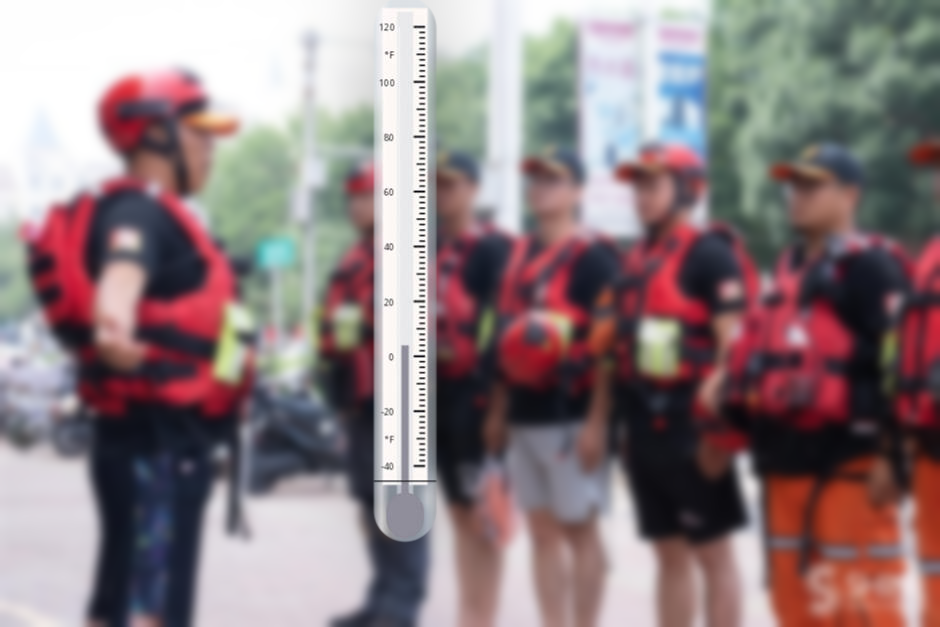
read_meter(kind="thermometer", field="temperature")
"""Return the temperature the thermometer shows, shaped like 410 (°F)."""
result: 4 (°F)
